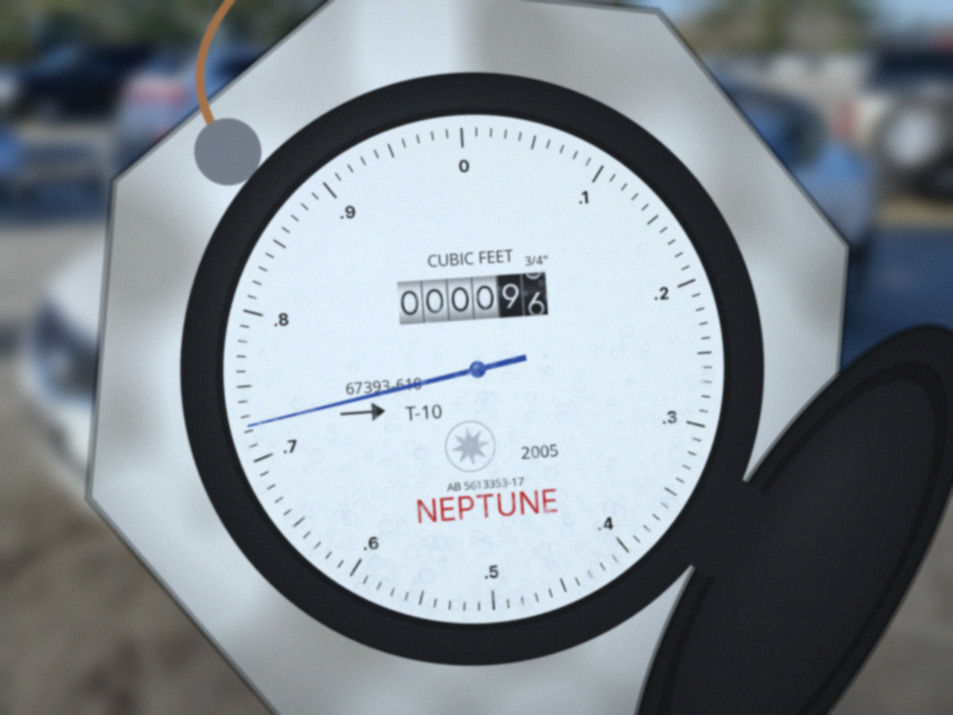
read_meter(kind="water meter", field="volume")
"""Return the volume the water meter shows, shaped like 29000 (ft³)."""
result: 95.72 (ft³)
